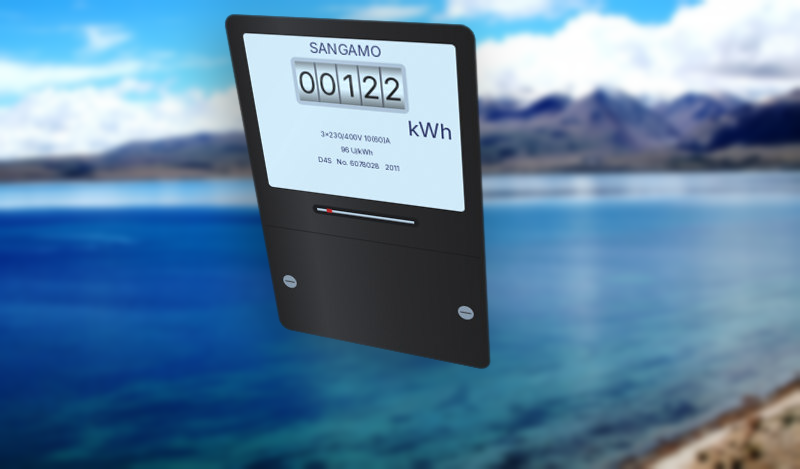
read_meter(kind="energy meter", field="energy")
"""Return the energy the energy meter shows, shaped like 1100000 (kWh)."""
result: 122 (kWh)
